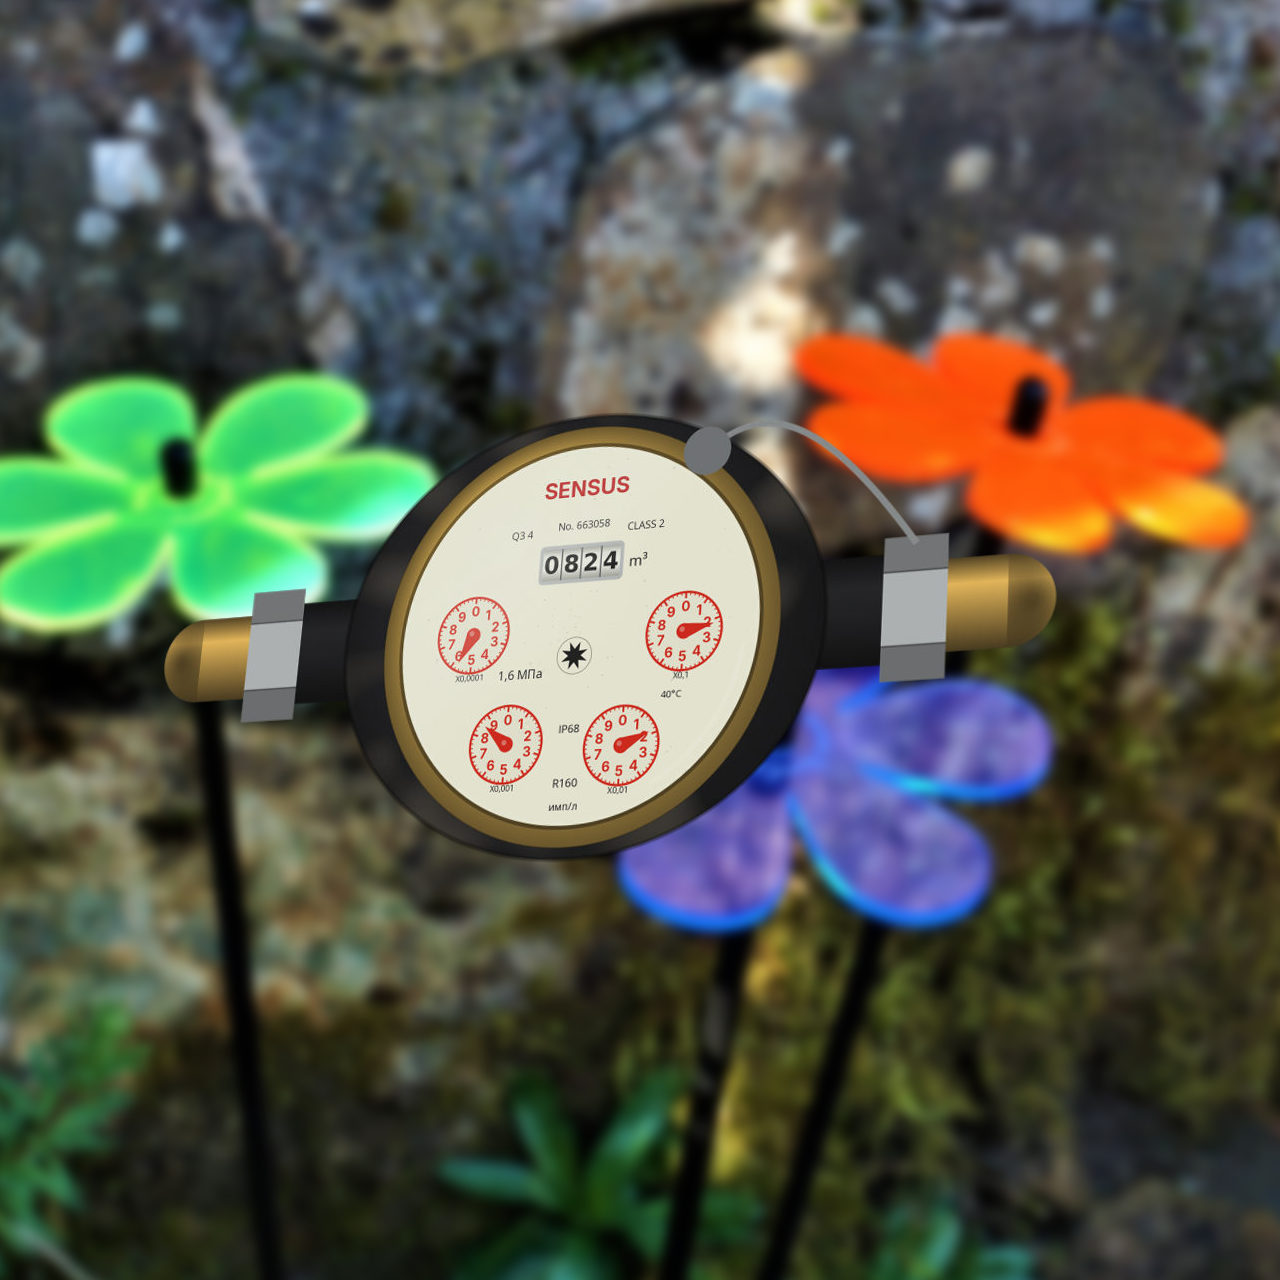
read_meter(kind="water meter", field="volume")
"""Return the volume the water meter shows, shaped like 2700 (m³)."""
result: 824.2185 (m³)
